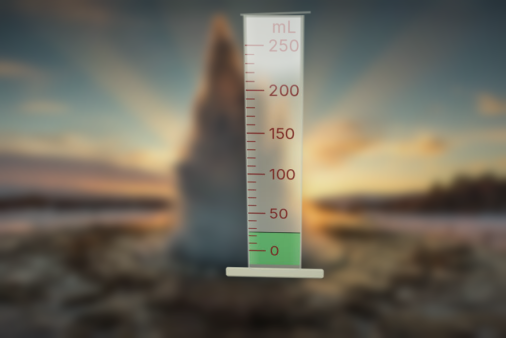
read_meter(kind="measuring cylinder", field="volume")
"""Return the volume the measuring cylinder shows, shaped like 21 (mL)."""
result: 25 (mL)
